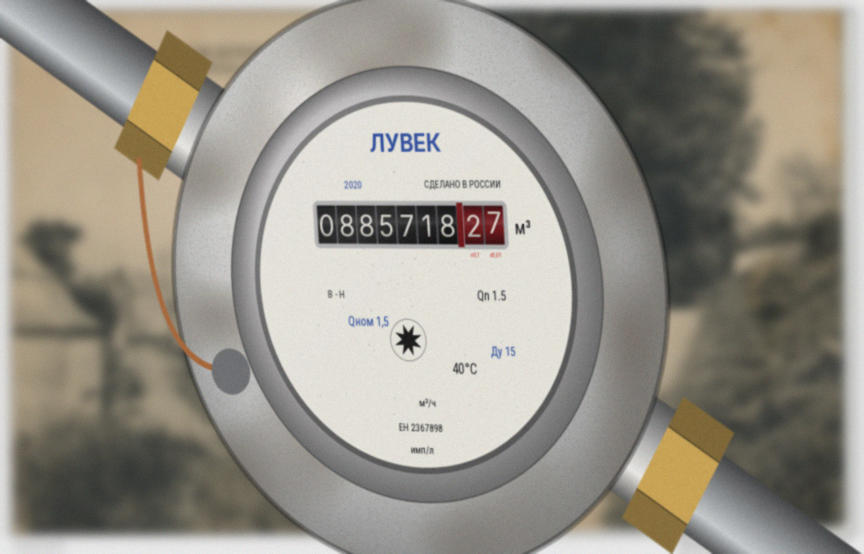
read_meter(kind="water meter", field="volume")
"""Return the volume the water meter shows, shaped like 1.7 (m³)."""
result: 885718.27 (m³)
